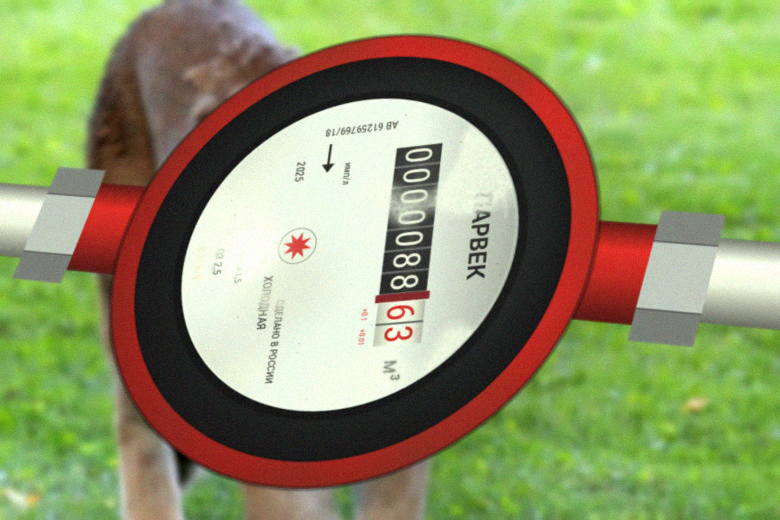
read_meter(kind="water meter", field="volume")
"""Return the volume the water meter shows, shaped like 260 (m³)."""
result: 88.63 (m³)
